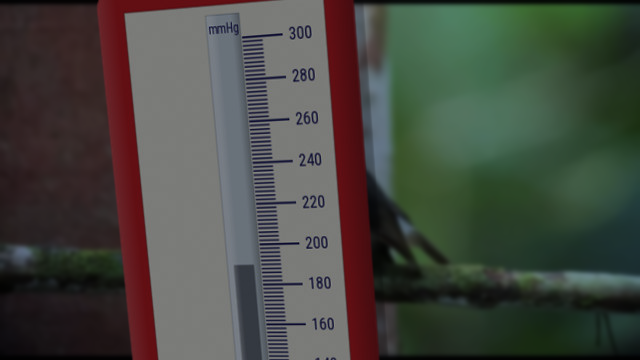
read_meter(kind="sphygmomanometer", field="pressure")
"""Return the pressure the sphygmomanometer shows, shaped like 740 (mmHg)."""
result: 190 (mmHg)
